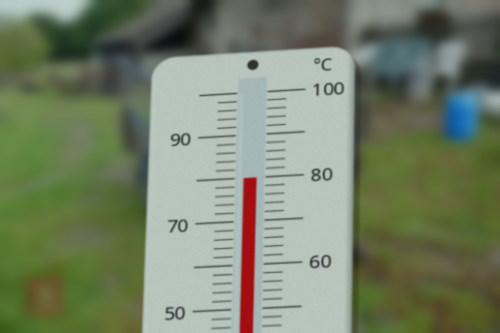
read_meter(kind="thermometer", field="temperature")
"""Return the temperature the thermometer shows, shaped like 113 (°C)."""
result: 80 (°C)
